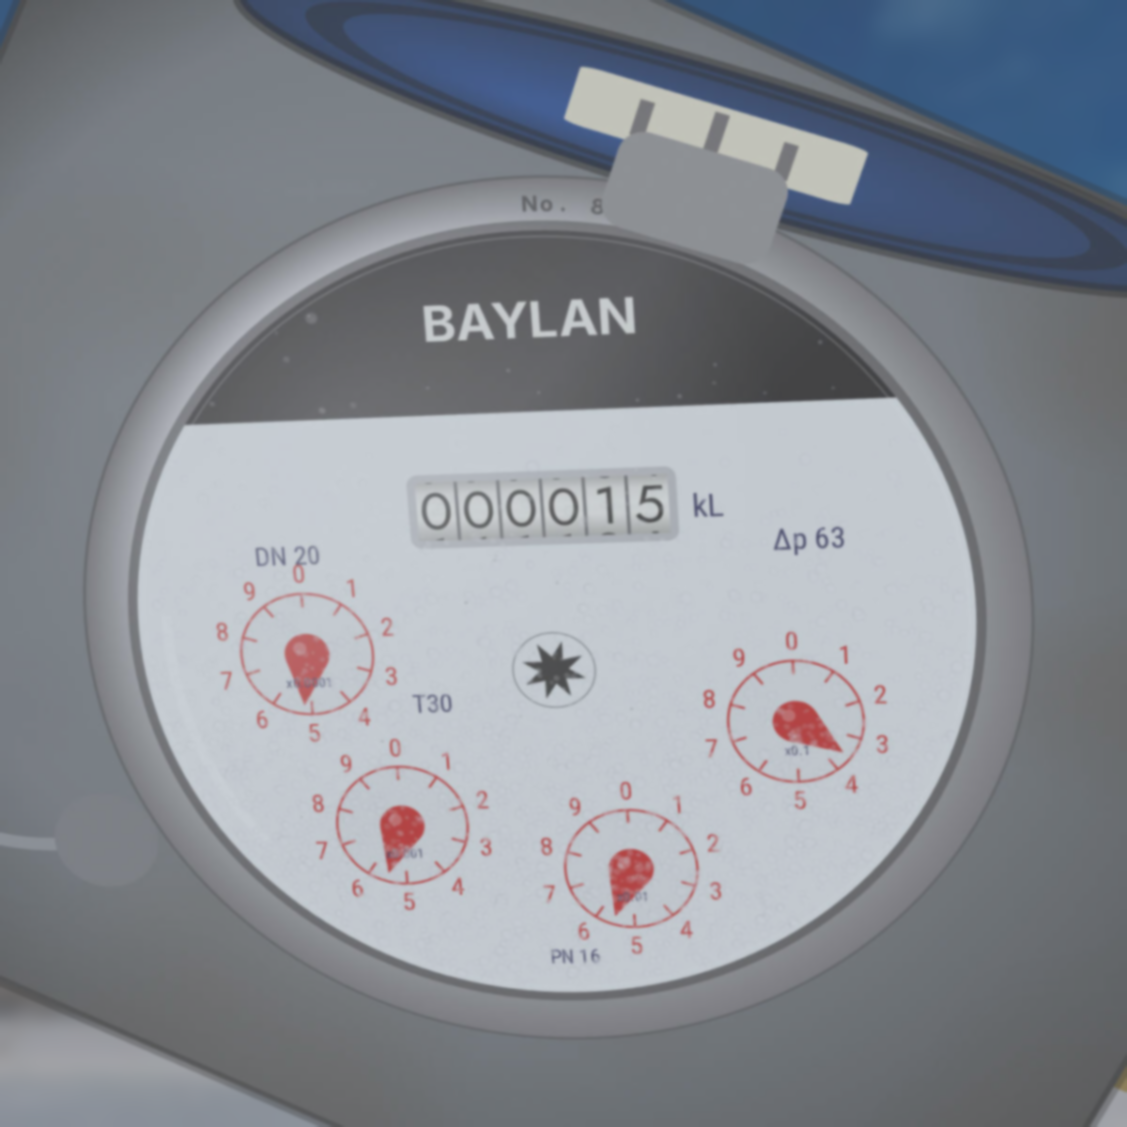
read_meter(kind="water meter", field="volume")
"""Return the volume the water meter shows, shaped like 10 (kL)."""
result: 15.3555 (kL)
